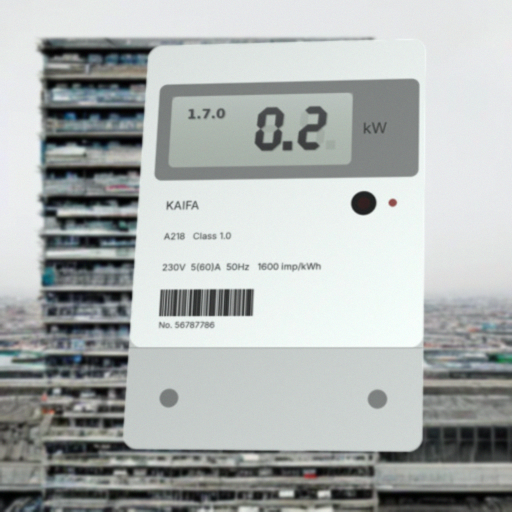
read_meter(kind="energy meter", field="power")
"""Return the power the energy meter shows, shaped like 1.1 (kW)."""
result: 0.2 (kW)
